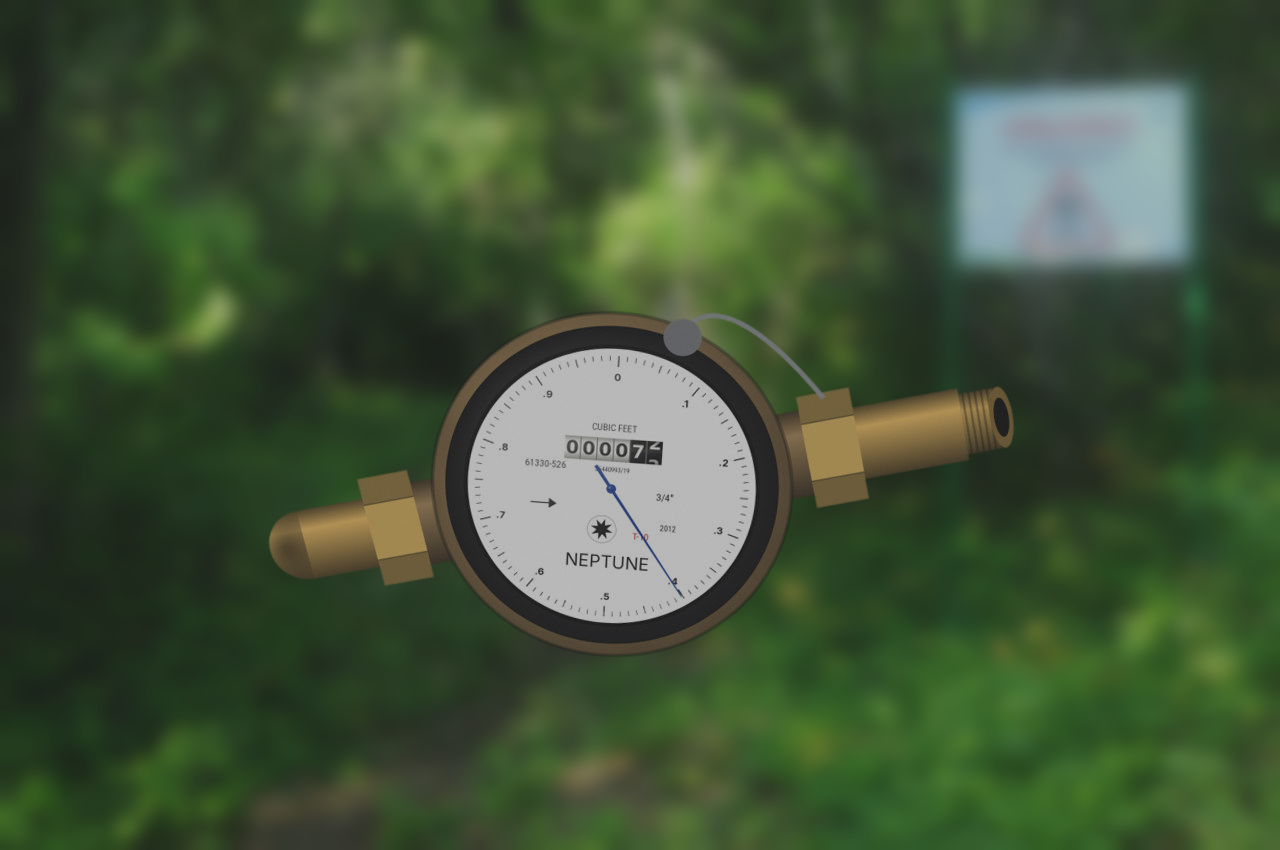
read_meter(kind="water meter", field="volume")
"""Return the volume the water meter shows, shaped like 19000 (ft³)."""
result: 72.40 (ft³)
